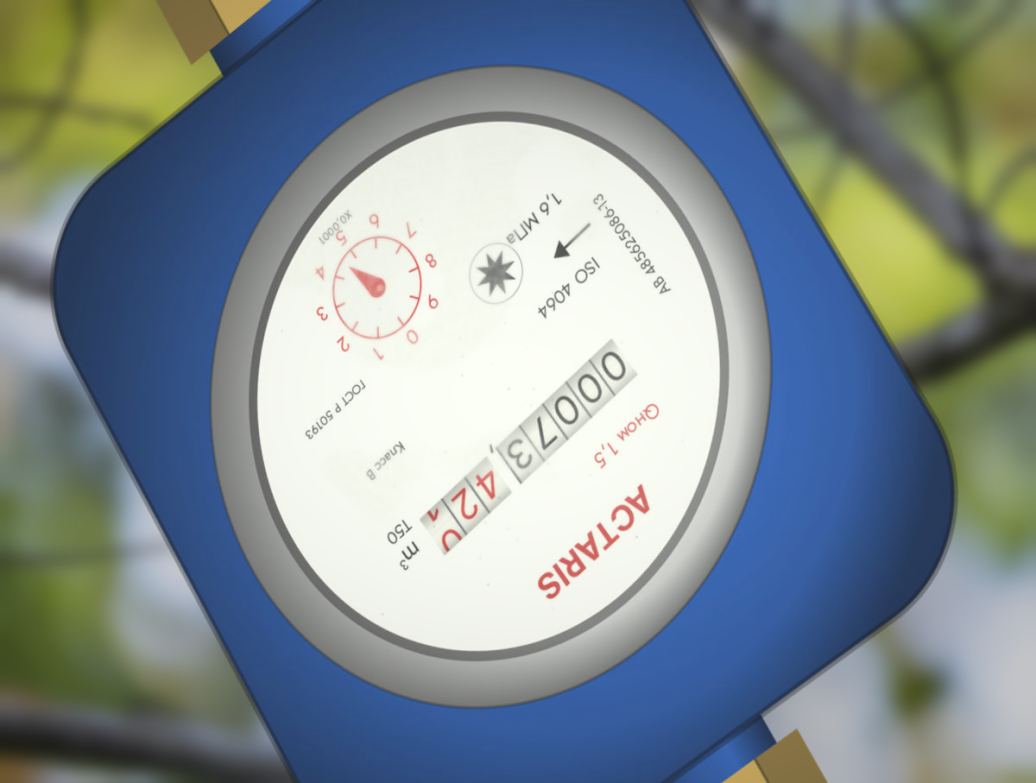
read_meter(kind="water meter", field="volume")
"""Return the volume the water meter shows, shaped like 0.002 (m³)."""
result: 73.4204 (m³)
